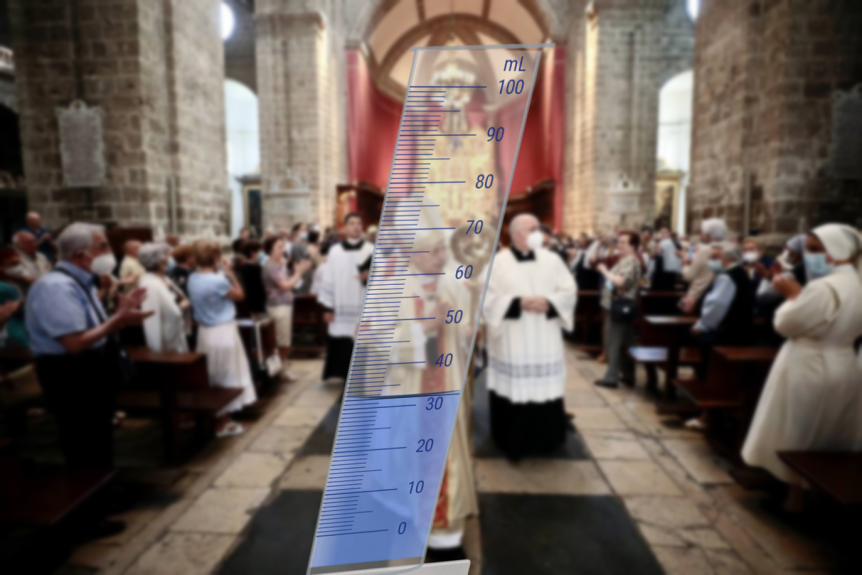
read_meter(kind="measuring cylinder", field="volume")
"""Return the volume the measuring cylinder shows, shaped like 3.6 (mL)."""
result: 32 (mL)
